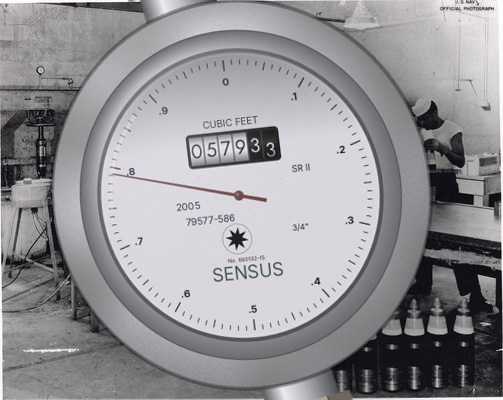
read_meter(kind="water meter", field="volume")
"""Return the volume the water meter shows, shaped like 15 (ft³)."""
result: 57932.79 (ft³)
